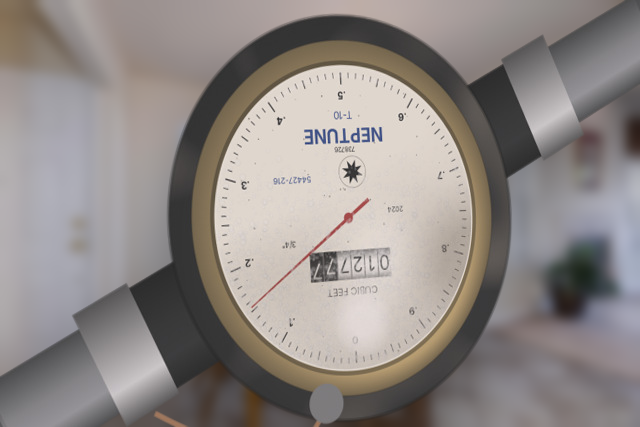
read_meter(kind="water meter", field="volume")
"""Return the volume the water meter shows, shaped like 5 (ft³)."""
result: 12777.15 (ft³)
